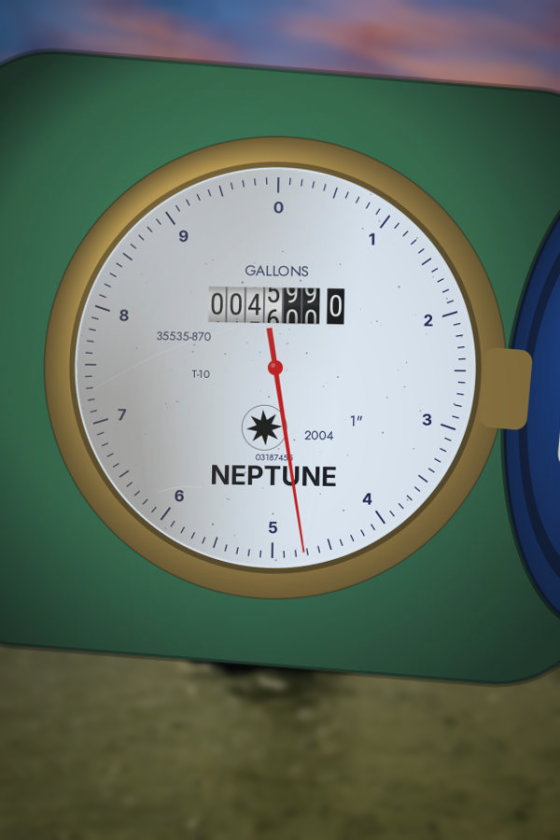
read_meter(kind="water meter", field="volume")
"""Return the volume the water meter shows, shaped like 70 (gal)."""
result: 45994.7 (gal)
